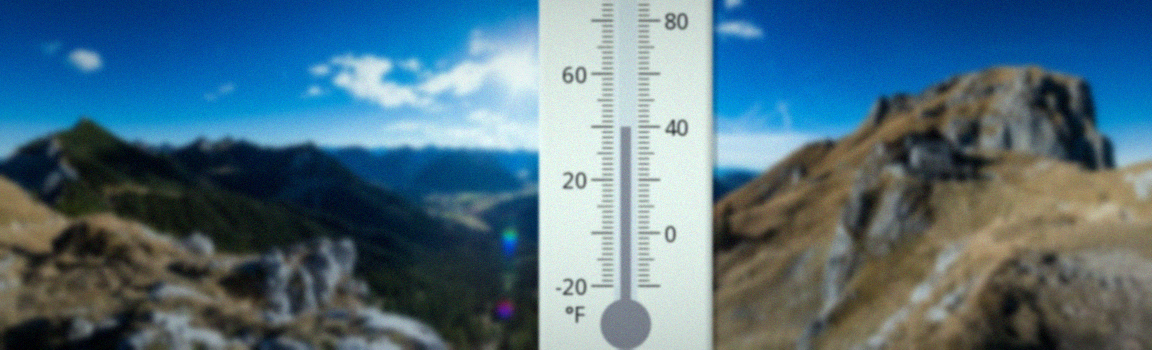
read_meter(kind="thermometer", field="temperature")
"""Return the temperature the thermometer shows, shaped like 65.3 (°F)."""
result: 40 (°F)
